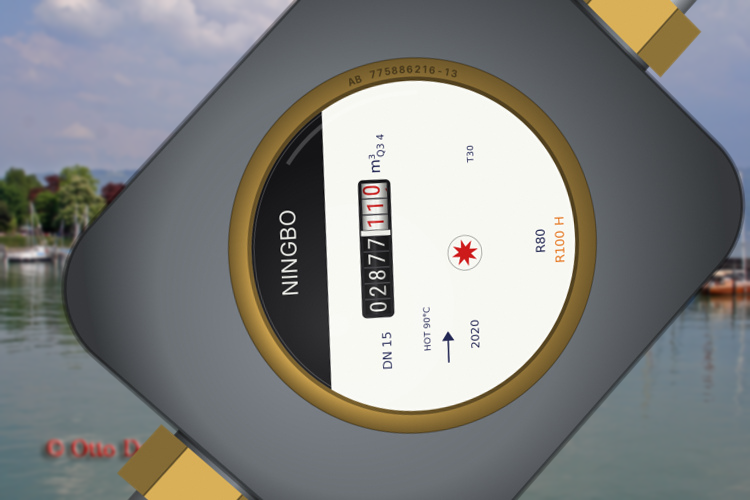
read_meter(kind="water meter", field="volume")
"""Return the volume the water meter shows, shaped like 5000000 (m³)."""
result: 2877.110 (m³)
